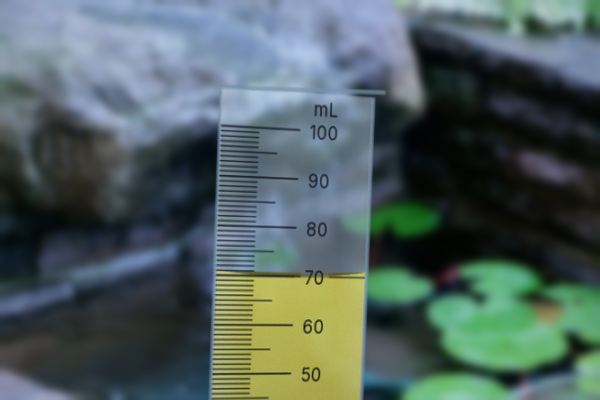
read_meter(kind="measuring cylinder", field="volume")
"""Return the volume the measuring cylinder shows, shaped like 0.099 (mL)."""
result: 70 (mL)
